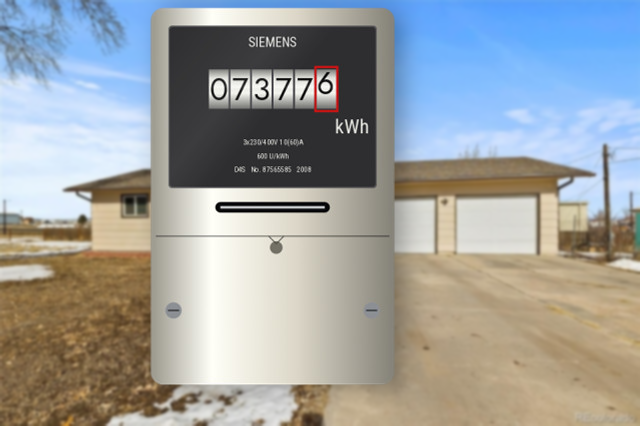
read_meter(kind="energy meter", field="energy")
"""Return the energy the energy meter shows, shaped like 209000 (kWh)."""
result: 7377.6 (kWh)
